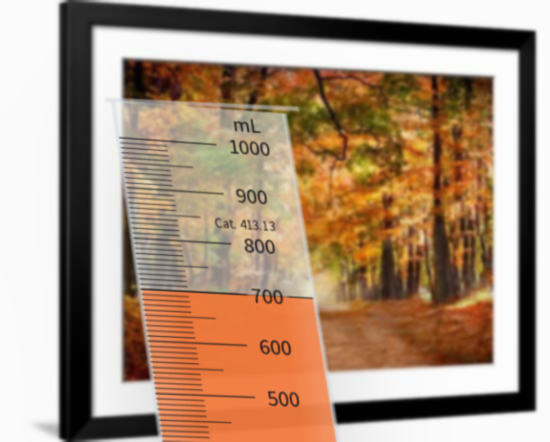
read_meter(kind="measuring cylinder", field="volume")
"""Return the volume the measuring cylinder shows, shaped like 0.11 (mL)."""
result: 700 (mL)
